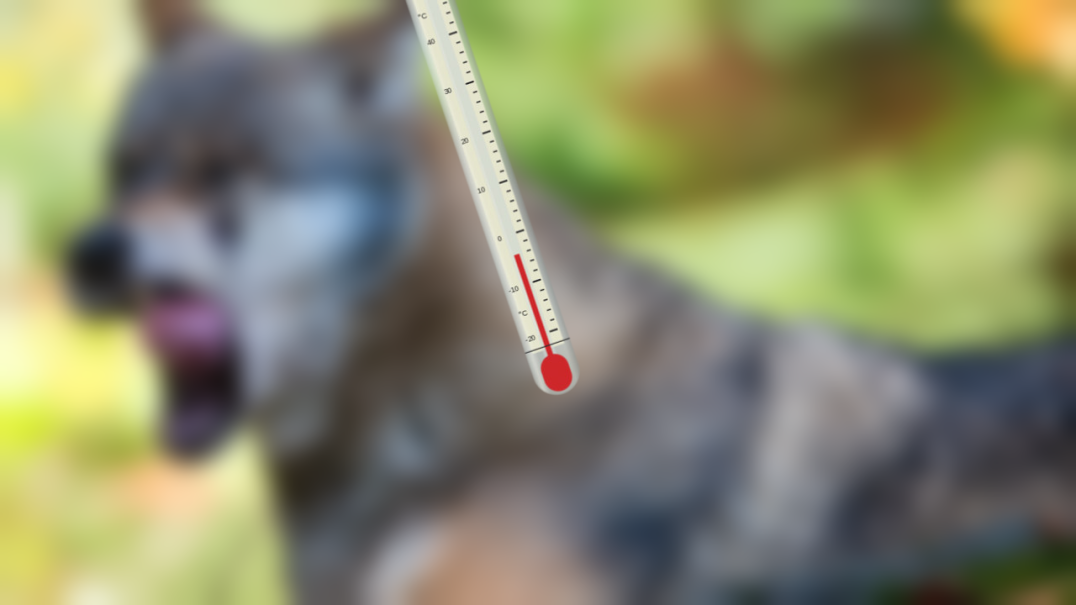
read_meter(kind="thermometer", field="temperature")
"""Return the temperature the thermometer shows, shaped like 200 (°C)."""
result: -4 (°C)
